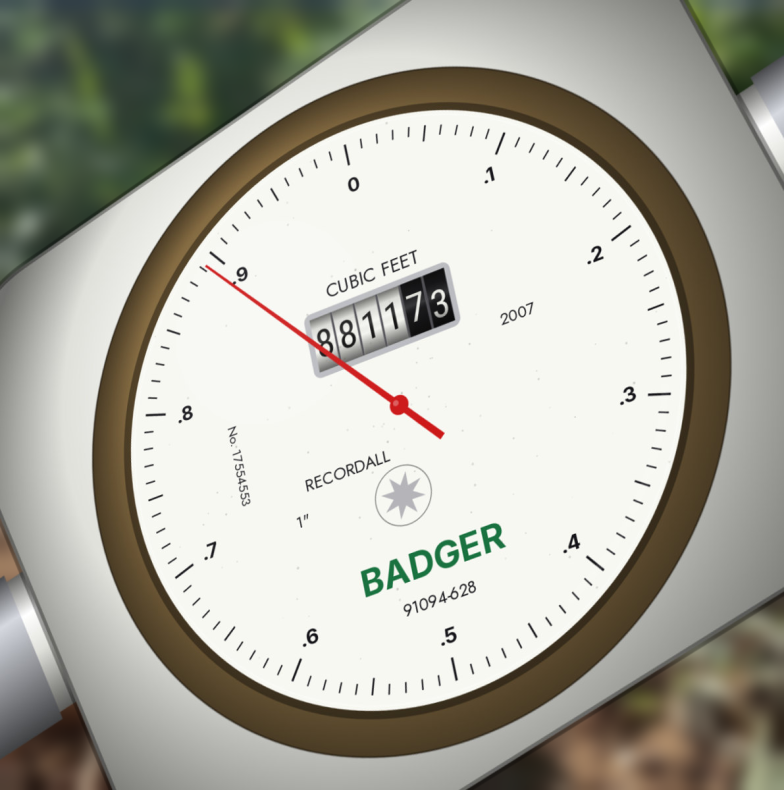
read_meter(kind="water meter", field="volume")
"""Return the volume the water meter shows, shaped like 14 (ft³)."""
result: 881172.89 (ft³)
